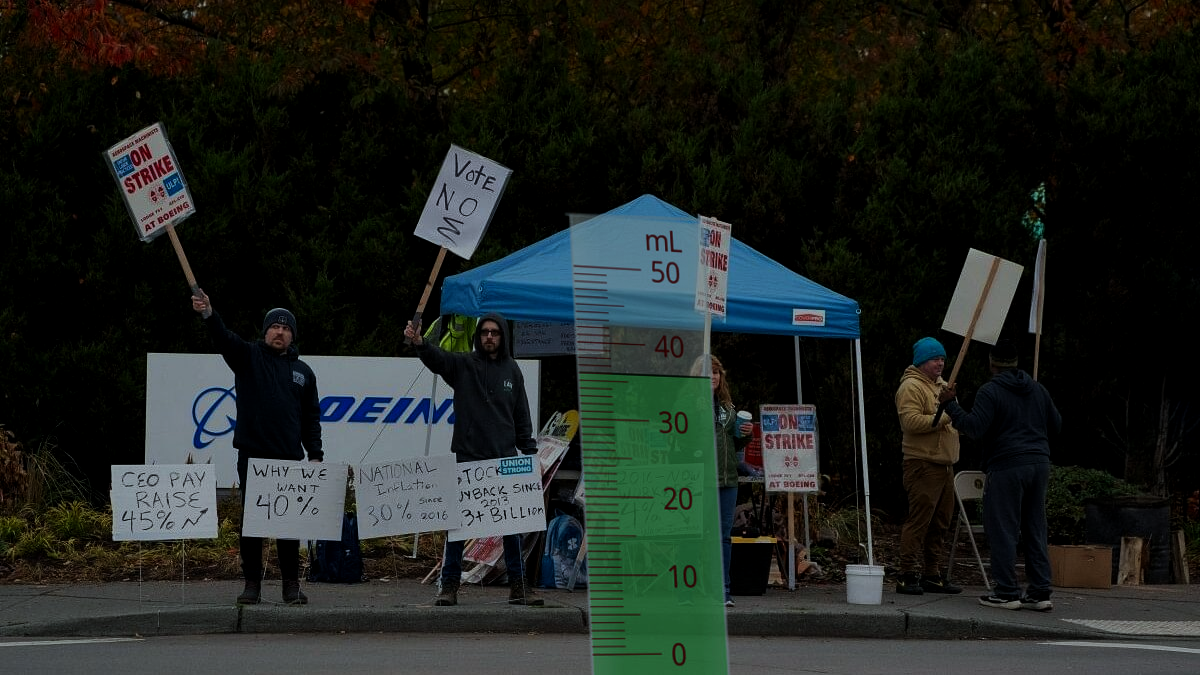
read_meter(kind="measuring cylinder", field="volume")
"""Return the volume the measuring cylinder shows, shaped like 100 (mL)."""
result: 36 (mL)
